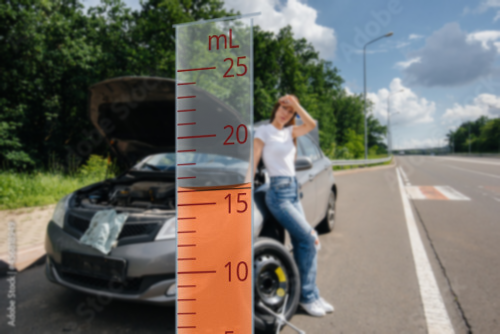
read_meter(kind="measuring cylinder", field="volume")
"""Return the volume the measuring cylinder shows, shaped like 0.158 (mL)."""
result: 16 (mL)
